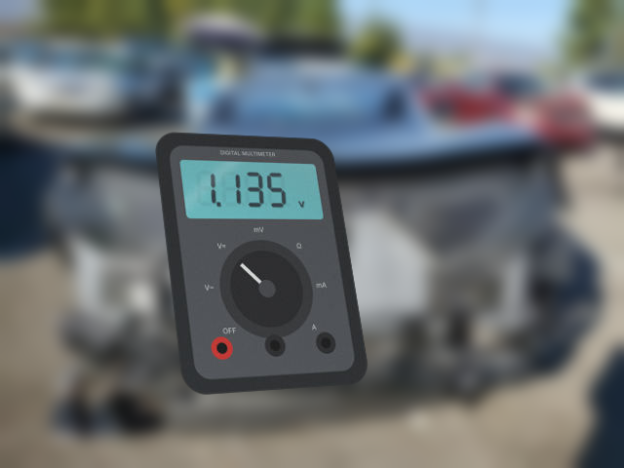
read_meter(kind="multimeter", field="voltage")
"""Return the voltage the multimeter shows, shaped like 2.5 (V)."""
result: 1.135 (V)
